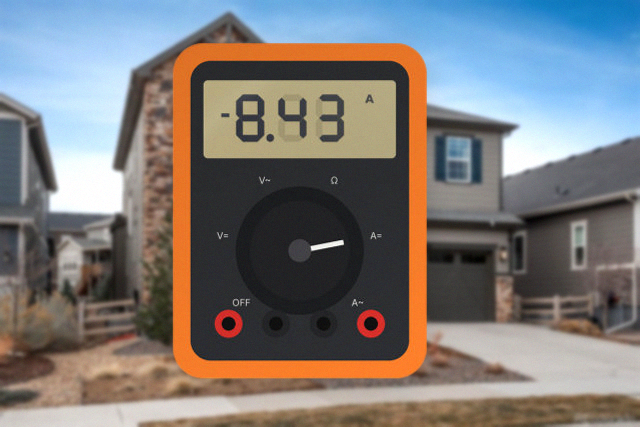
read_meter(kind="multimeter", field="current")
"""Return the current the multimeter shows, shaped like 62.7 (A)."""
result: -8.43 (A)
